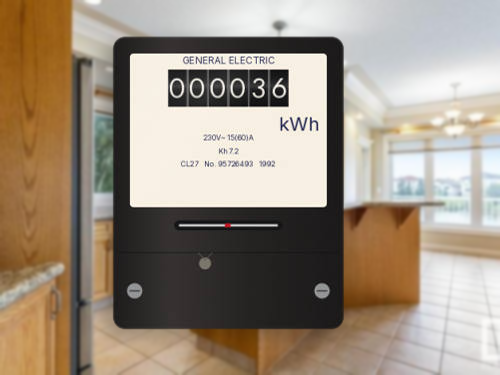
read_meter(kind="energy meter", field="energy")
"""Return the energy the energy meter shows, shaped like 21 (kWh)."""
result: 36 (kWh)
